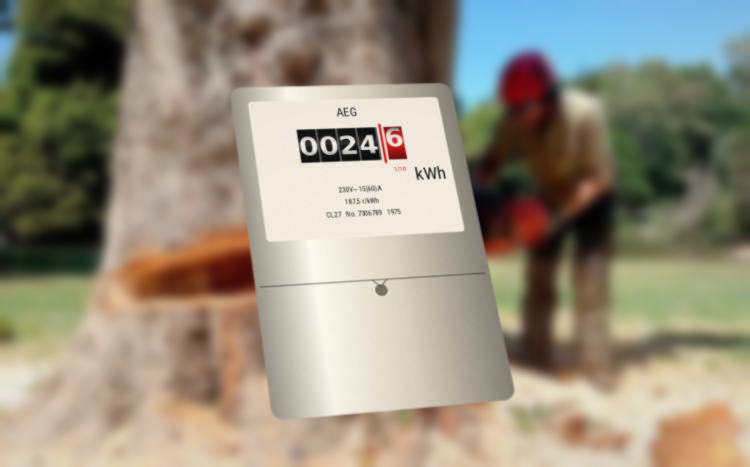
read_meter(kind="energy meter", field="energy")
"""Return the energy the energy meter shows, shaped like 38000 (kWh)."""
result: 24.6 (kWh)
